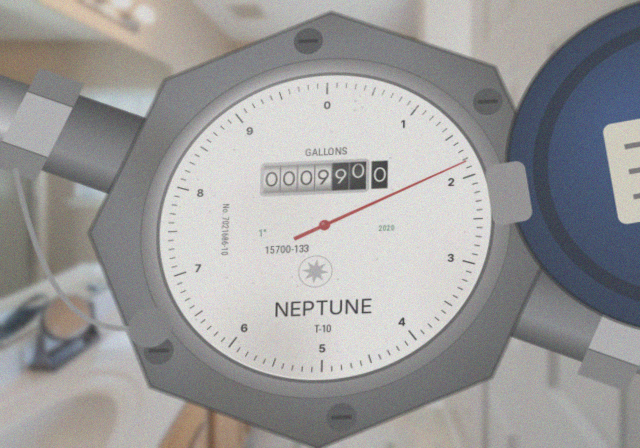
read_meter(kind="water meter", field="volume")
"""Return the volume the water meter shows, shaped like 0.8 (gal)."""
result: 9901.8 (gal)
